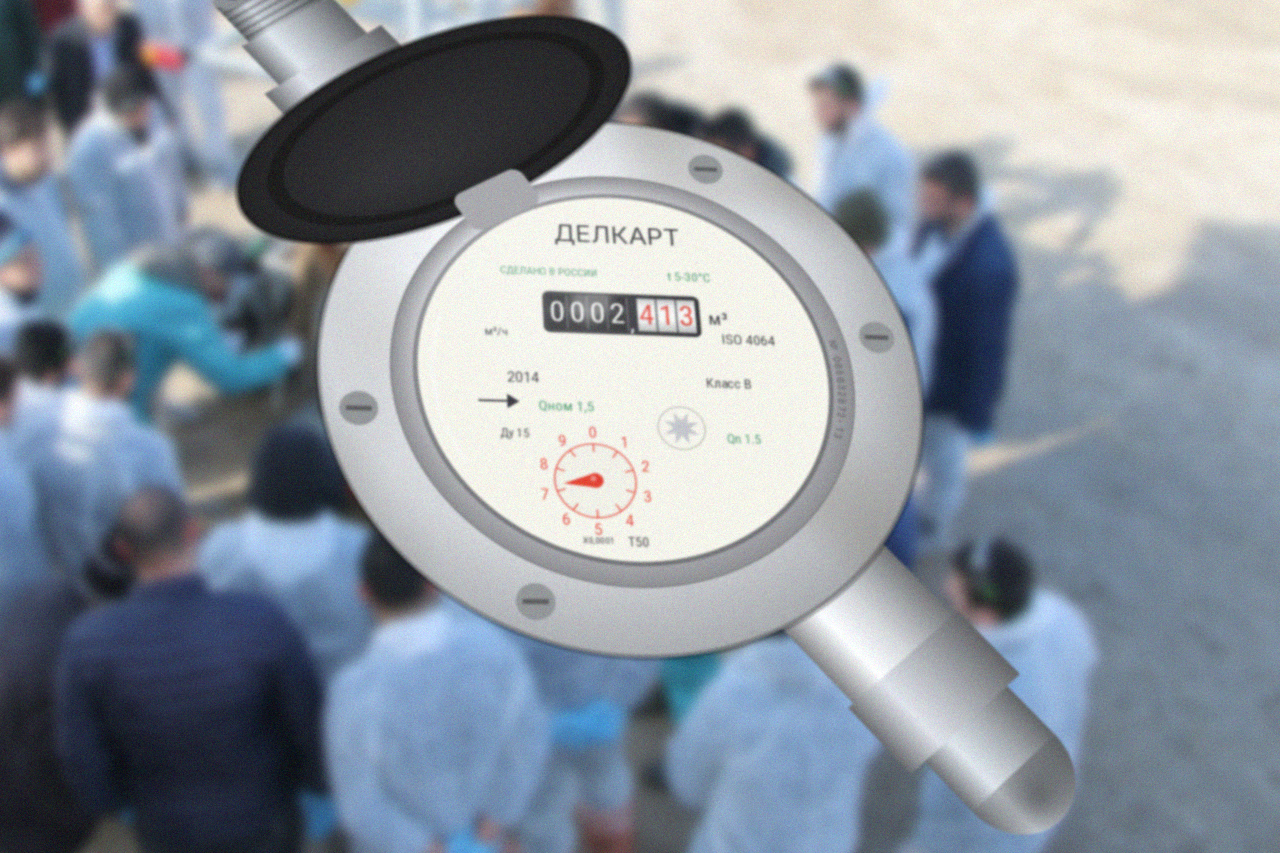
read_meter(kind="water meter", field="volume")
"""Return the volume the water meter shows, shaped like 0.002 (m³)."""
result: 2.4137 (m³)
